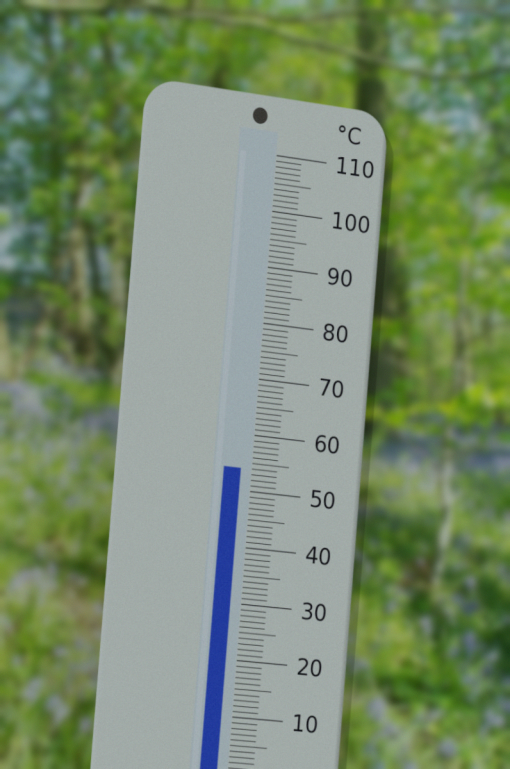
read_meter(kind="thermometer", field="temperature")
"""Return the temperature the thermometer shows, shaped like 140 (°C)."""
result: 54 (°C)
